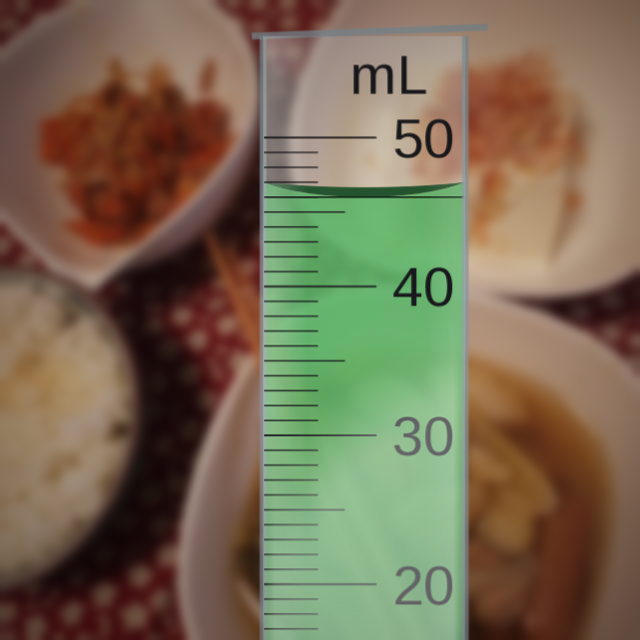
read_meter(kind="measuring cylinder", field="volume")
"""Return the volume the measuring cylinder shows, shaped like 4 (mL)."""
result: 46 (mL)
